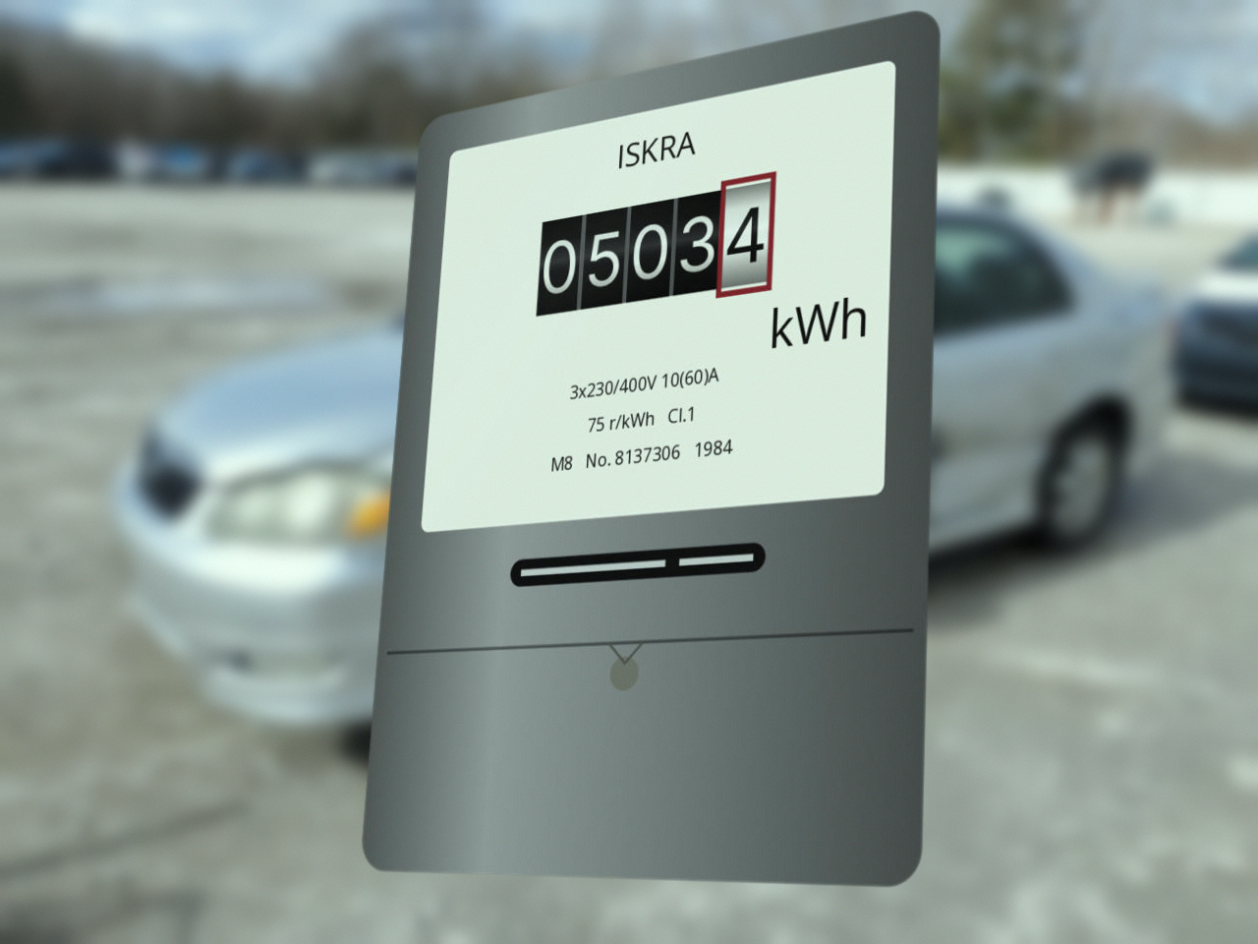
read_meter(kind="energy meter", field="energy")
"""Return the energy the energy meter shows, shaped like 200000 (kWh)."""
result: 503.4 (kWh)
